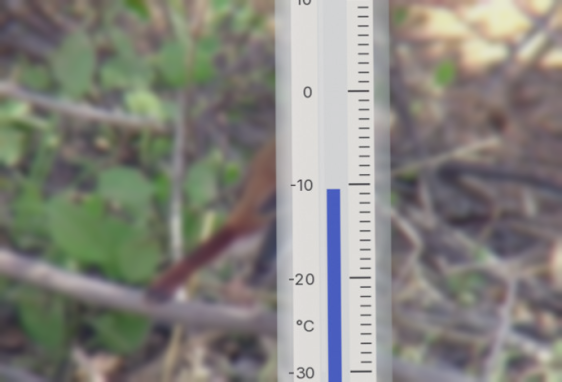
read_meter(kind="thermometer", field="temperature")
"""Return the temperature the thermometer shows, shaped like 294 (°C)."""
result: -10.5 (°C)
